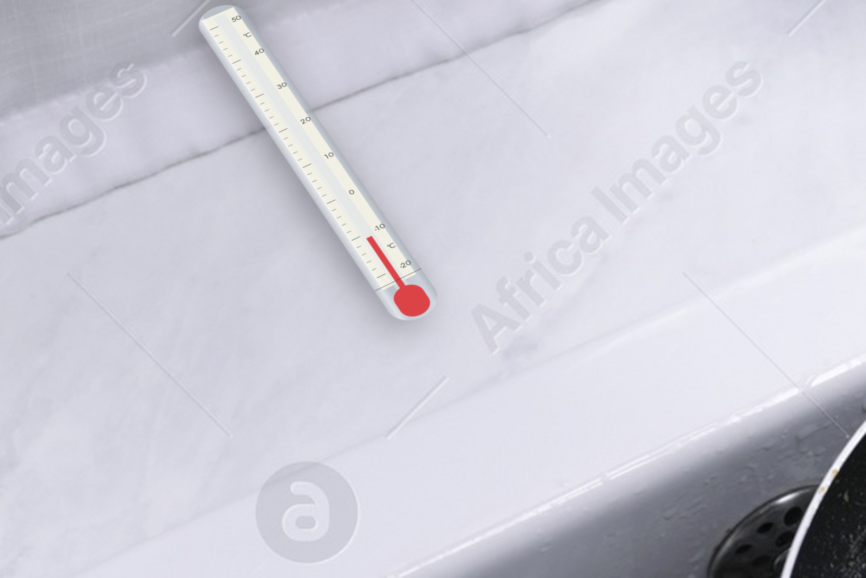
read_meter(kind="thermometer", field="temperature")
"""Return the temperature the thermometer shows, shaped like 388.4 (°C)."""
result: -11 (°C)
